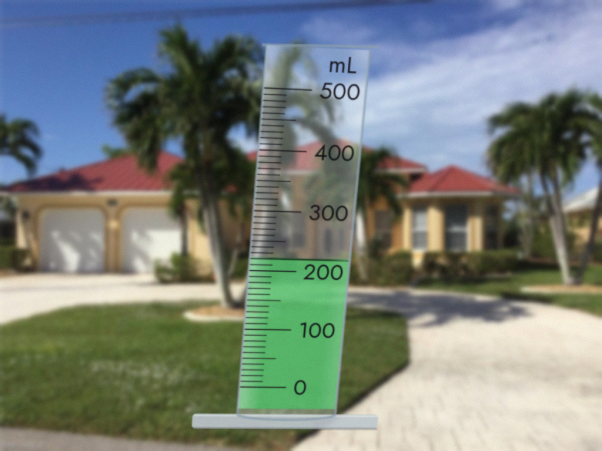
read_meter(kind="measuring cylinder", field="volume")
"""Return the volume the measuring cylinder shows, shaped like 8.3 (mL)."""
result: 220 (mL)
